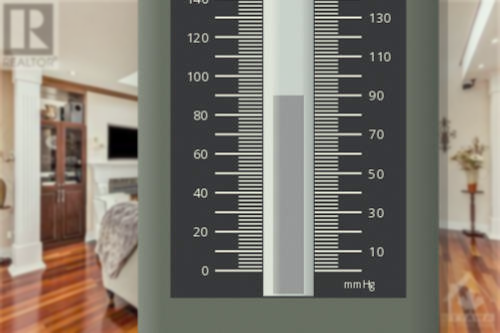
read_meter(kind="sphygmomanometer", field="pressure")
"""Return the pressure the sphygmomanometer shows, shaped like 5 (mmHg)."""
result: 90 (mmHg)
